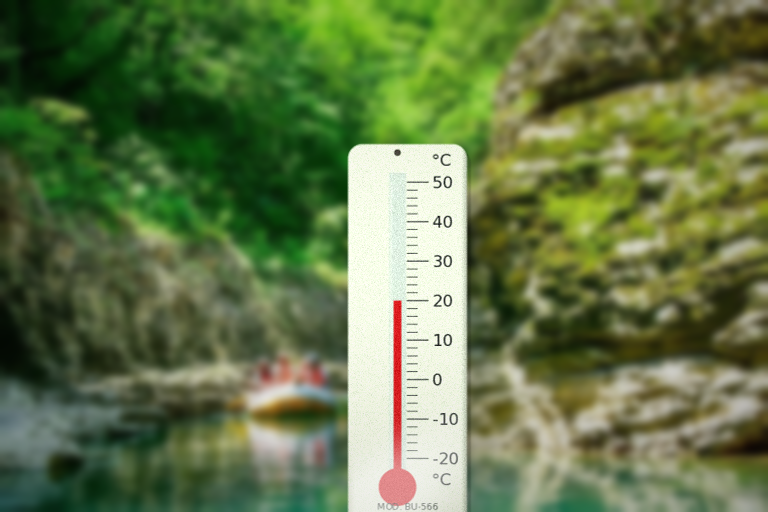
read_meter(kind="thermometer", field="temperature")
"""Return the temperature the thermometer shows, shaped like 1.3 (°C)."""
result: 20 (°C)
